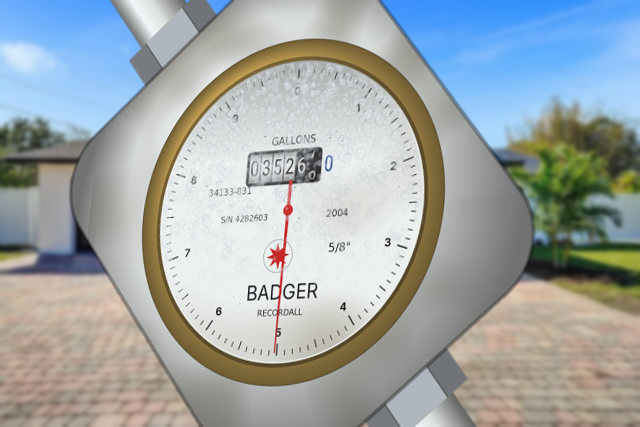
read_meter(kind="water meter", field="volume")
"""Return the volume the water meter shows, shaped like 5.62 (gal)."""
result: 352675.0 (gal)
